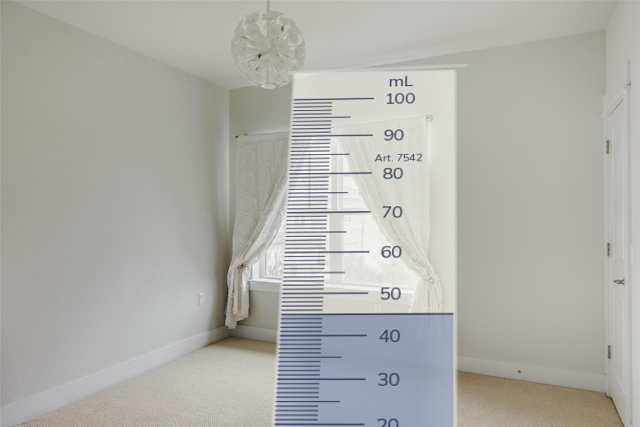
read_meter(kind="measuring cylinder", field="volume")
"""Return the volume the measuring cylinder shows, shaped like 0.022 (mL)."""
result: 45 (mL)
